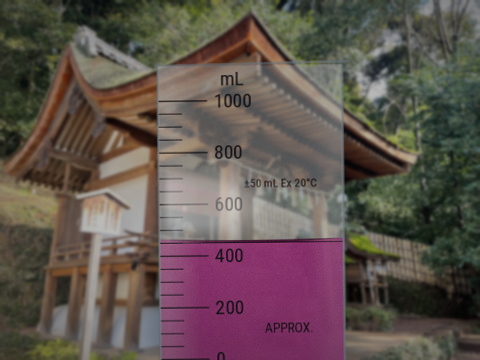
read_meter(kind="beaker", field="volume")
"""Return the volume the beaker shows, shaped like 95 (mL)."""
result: 450 (mL)
